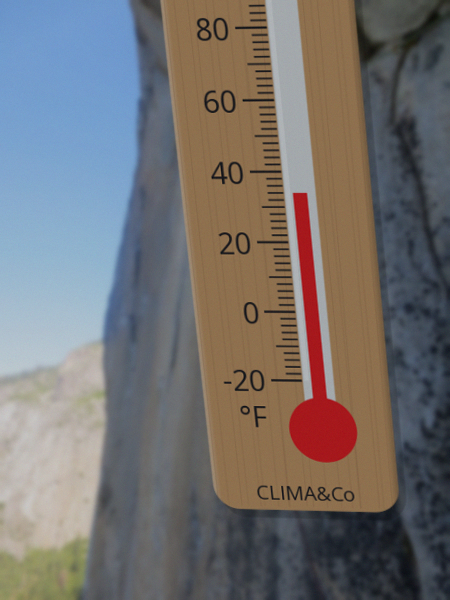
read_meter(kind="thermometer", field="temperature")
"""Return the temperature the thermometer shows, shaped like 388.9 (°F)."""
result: 34 (°F)
